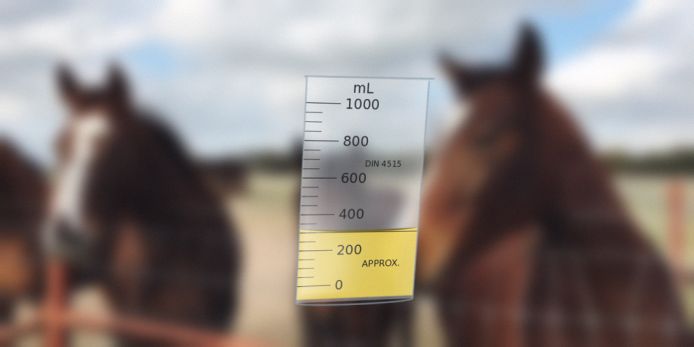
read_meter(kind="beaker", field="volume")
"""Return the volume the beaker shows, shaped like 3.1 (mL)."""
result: 300 (mL)
